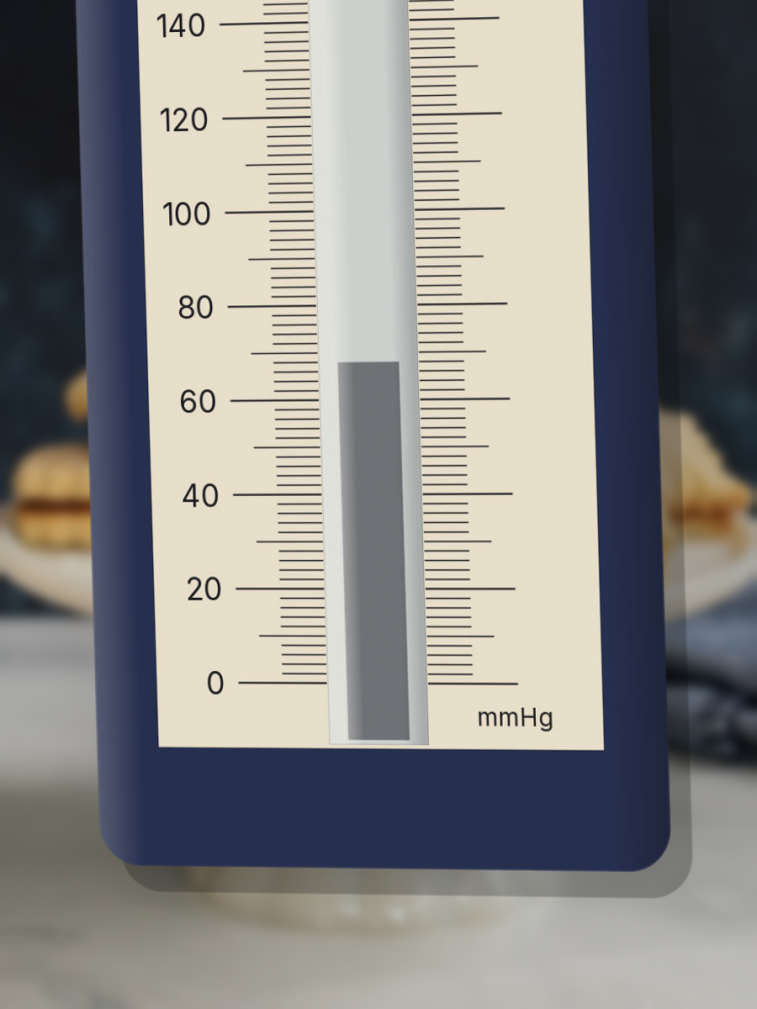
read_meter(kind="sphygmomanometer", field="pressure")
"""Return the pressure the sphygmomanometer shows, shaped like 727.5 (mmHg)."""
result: 68 (mmHg)
